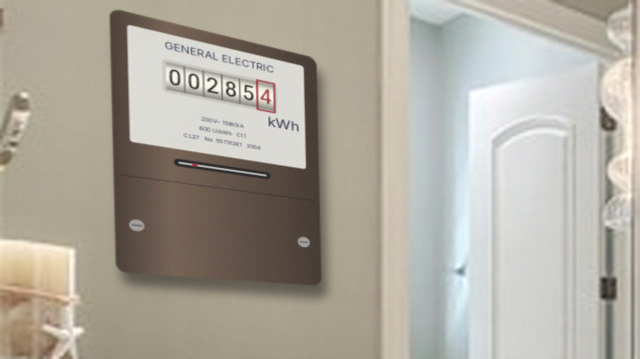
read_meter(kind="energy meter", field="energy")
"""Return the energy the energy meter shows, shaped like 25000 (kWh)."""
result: 285.4 (kWh)
